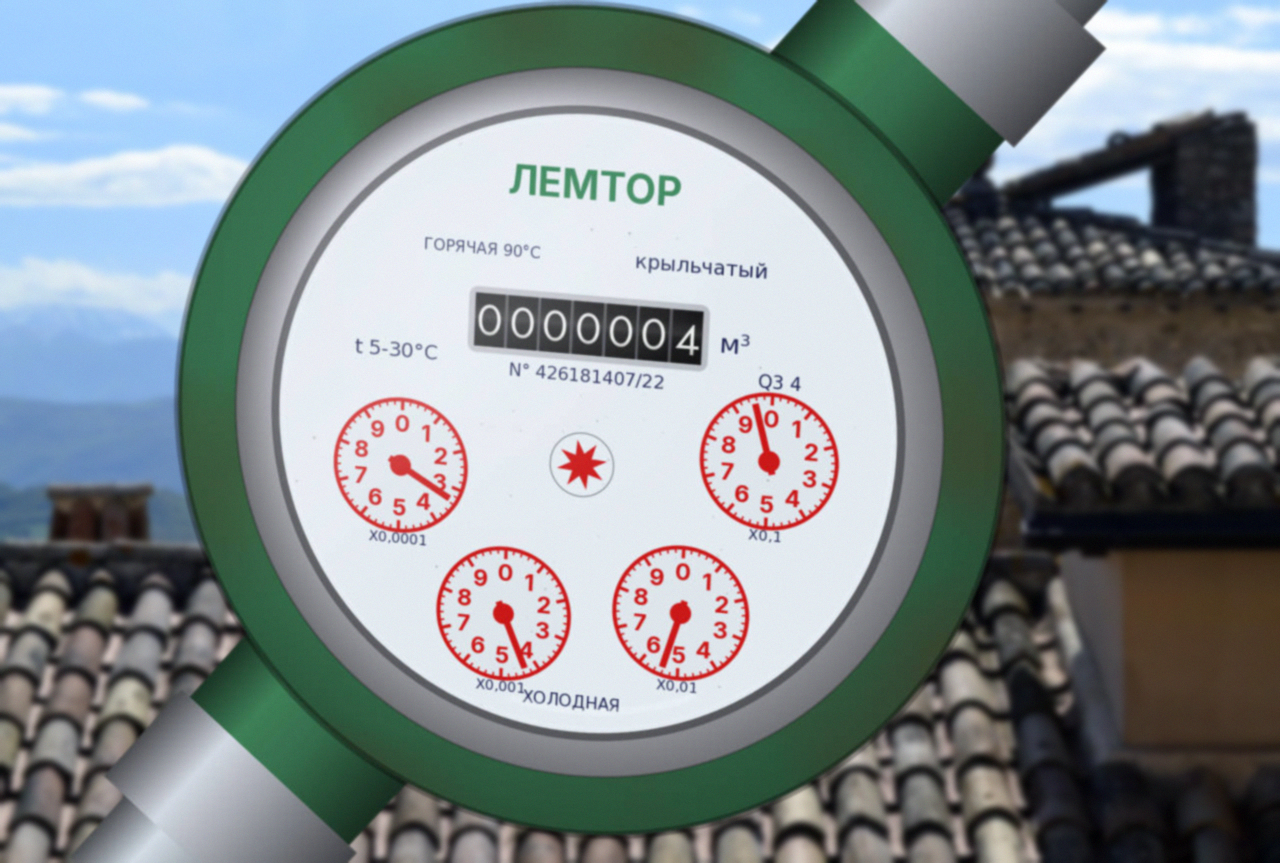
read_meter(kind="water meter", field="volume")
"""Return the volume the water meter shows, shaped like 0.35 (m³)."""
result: 3.9543 (m³)
